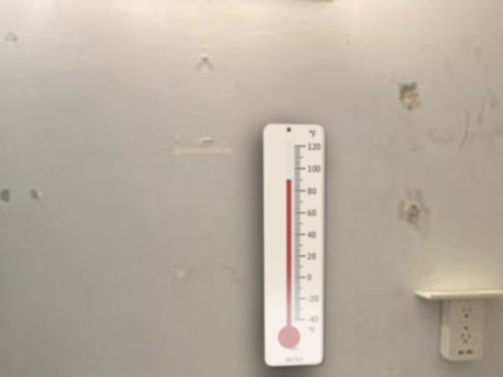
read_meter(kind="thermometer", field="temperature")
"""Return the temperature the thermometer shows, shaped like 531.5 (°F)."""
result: 90 (°F)
